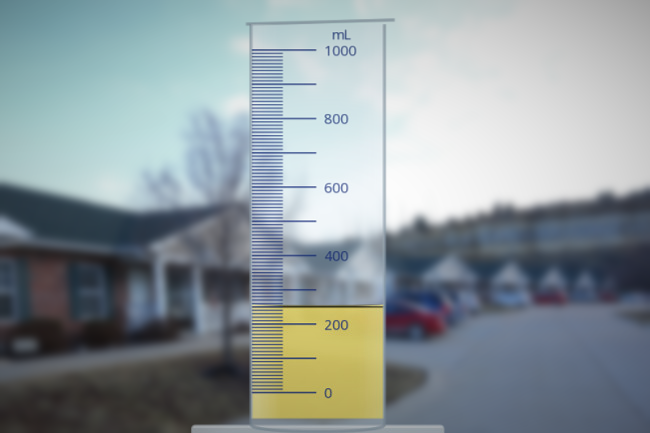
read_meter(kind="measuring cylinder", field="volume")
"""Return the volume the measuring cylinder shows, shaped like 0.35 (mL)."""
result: 250 (mL)
